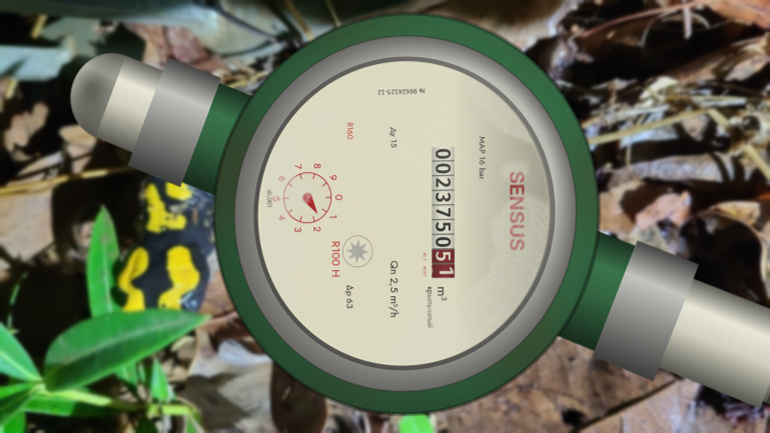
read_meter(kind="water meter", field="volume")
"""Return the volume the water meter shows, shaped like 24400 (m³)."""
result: 23750.511 (m³)
